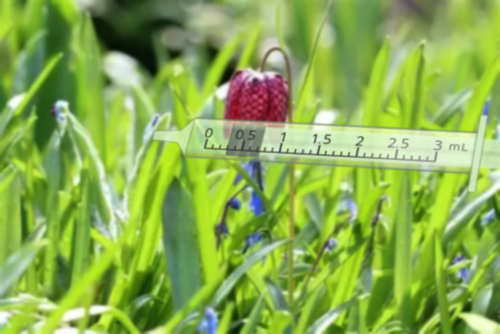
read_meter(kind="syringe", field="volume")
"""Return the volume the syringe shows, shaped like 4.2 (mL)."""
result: 0.3 (mL)
